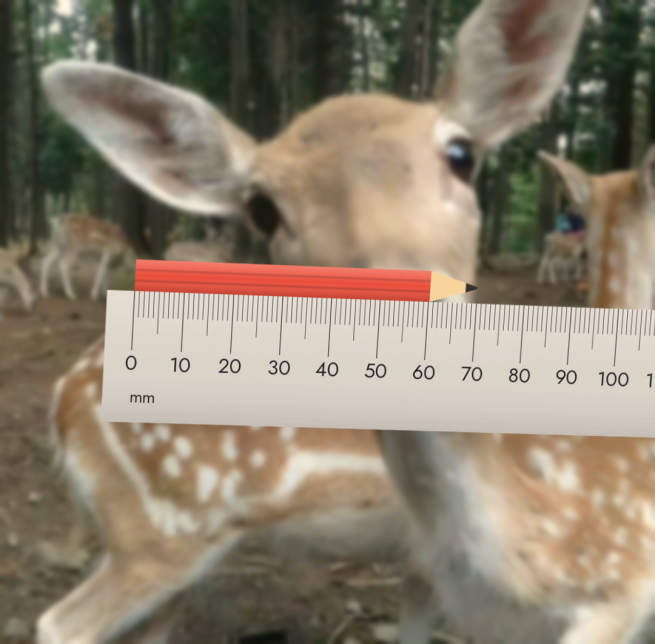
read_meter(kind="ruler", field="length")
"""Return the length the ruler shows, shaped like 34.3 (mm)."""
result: 70 (mm)
